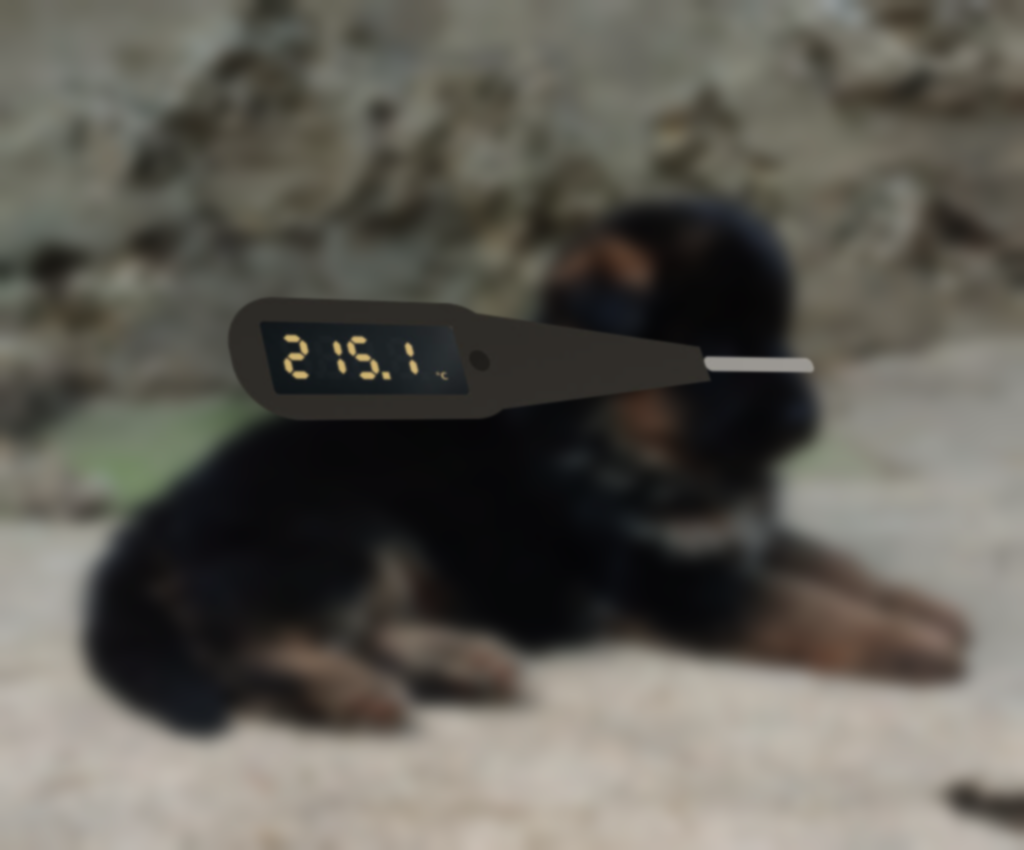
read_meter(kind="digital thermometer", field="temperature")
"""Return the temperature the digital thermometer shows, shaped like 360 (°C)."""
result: 215.1 (°C)
